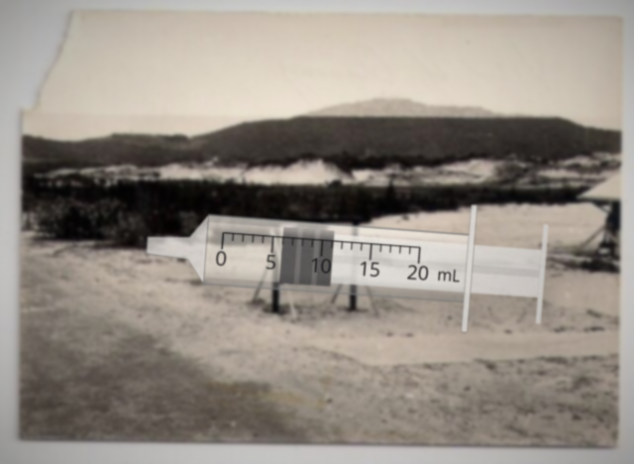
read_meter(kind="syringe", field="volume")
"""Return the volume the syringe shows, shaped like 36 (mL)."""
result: 6 (mL)
